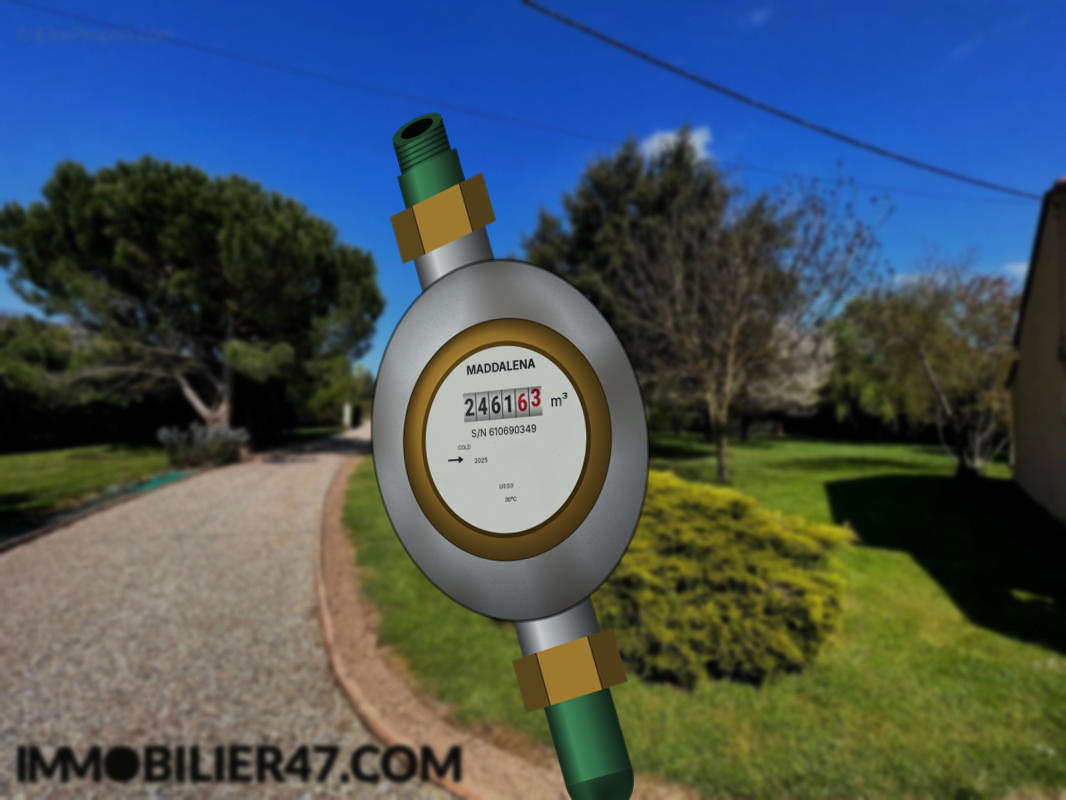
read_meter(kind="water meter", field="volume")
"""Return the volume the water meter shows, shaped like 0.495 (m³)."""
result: 2461.63 (m³)
